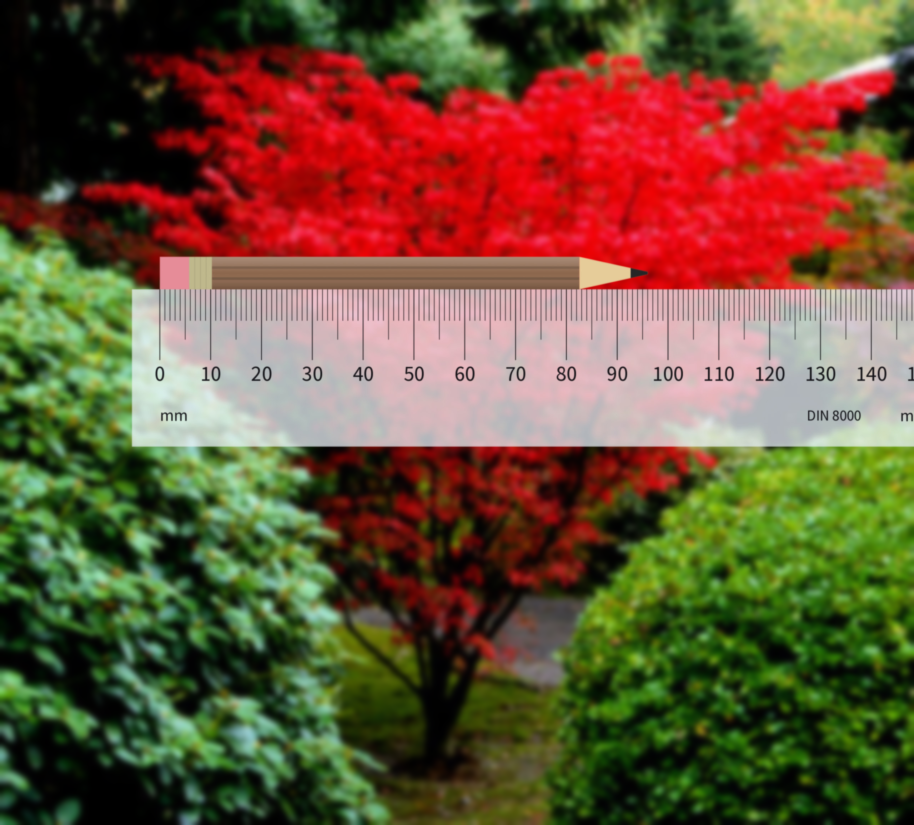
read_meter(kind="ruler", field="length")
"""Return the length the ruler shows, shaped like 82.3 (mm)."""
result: 96 (mm)
